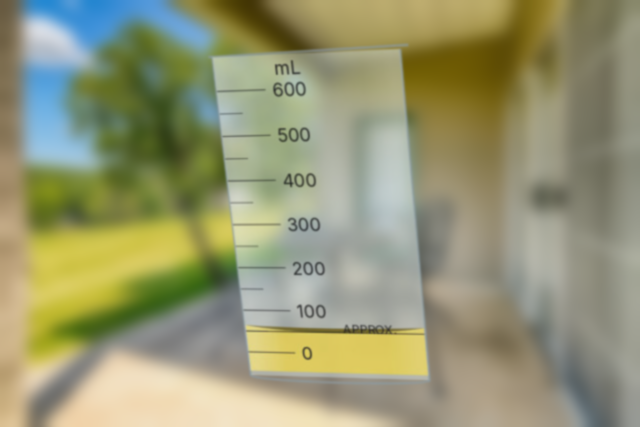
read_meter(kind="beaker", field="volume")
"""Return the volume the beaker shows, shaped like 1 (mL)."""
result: 50 (mL)
